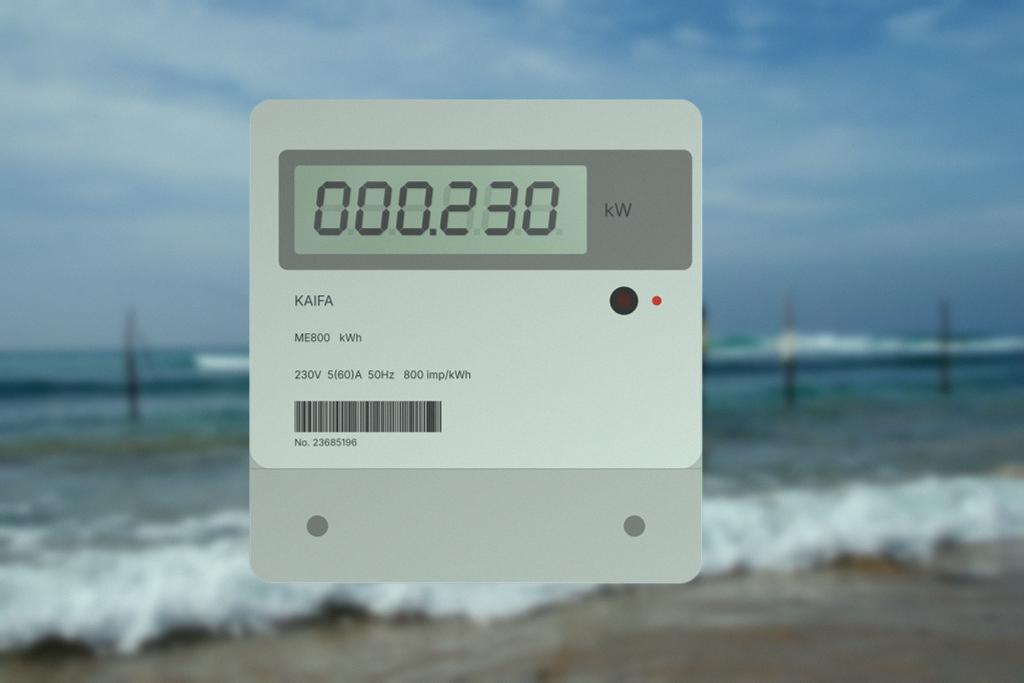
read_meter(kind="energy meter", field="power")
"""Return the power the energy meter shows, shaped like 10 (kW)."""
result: 0.230 (kW)
